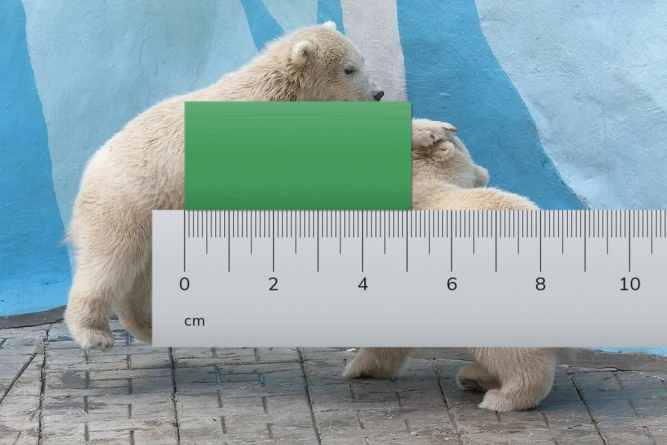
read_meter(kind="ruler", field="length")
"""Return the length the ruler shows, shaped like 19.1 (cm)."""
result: 5.1 (cm)
